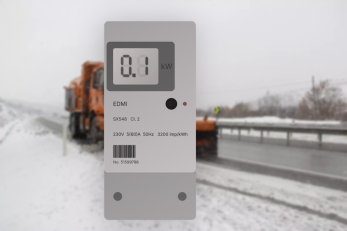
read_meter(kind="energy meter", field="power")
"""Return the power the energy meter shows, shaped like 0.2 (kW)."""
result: 0.1 (kW)
